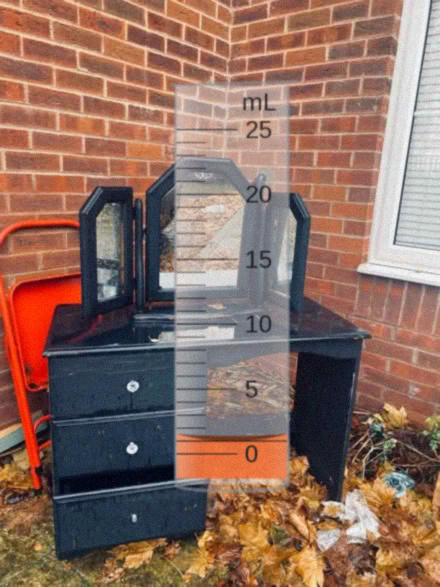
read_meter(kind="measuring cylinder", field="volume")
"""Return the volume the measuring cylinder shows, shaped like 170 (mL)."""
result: 1 (mL)
